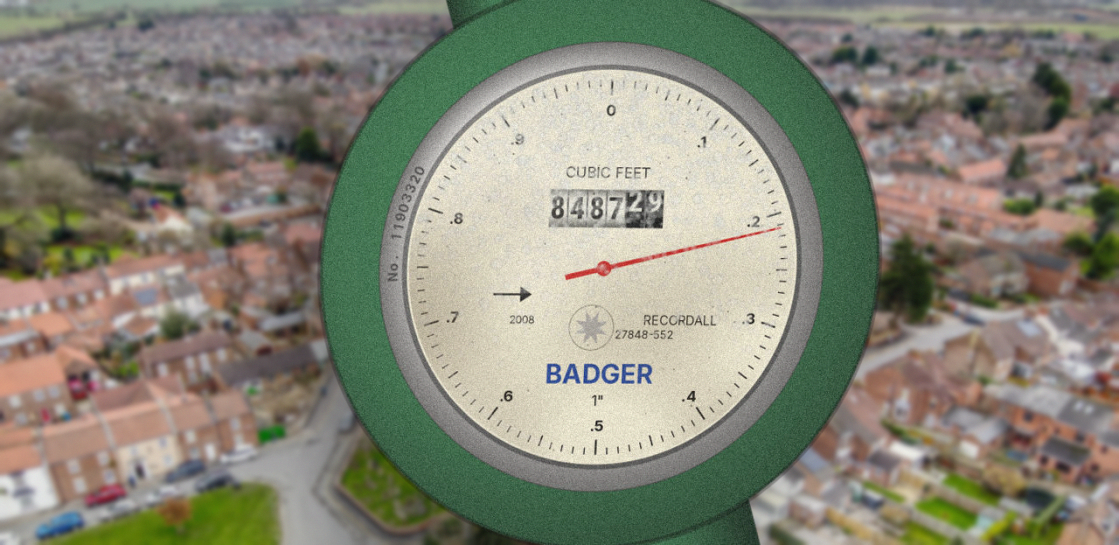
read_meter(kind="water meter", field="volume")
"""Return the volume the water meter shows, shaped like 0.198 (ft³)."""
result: 848729.21 (ft³)
